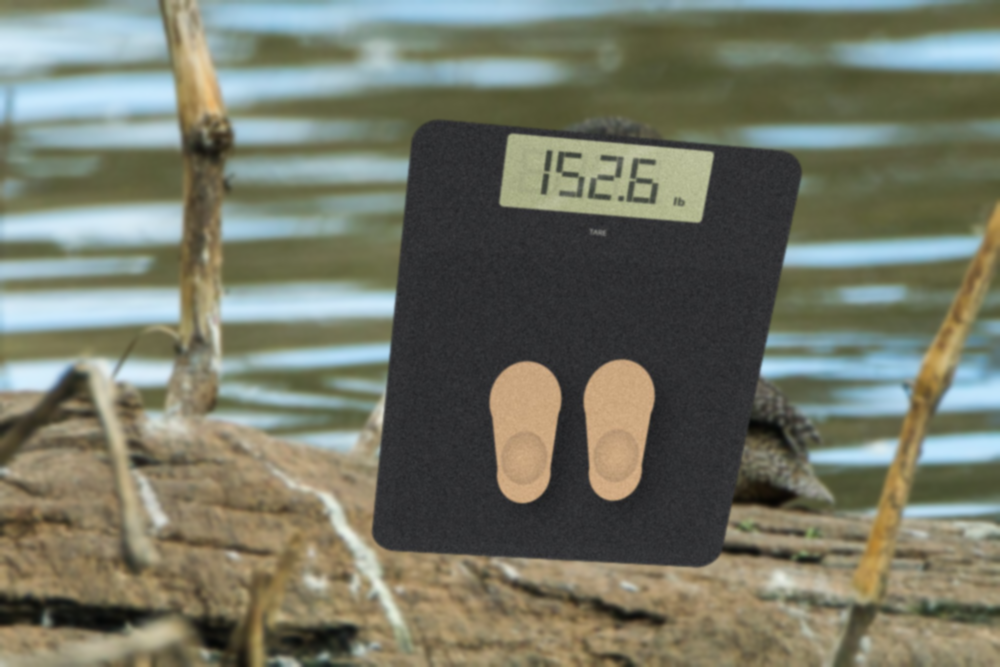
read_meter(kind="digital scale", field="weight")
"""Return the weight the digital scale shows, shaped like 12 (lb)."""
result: 152.6 (lb)
